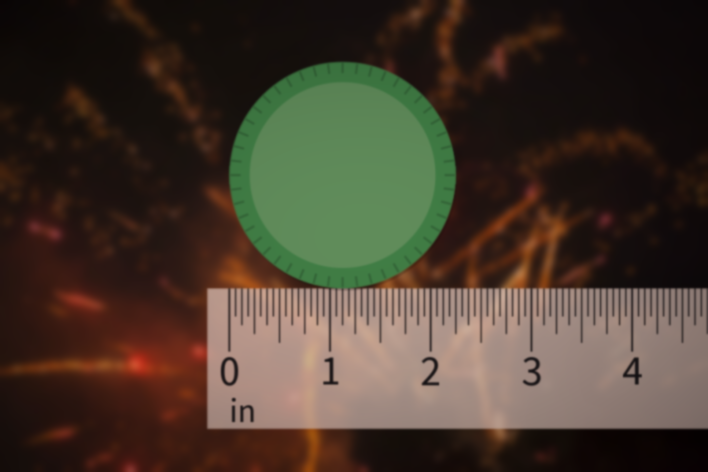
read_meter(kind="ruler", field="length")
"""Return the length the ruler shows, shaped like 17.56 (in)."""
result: 2.25 (in)
